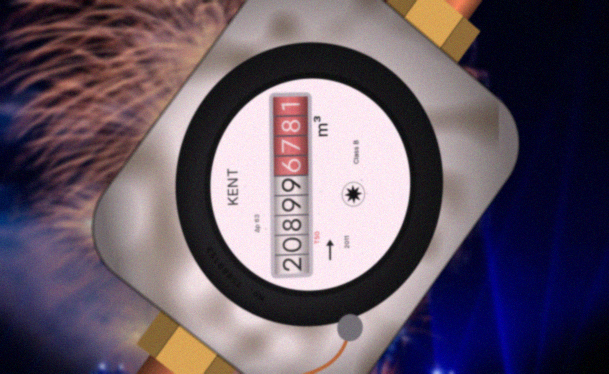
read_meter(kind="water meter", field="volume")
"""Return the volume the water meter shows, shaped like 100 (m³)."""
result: 20899.6781 (m³)
